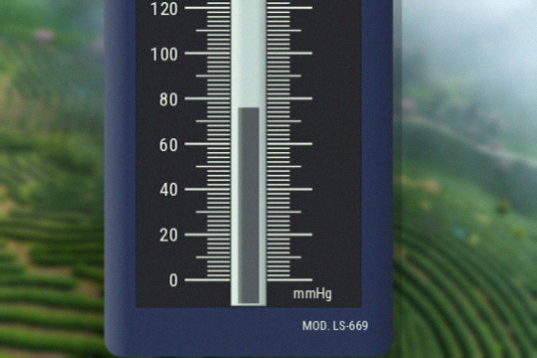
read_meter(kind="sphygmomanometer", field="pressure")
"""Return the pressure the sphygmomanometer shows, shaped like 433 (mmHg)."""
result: 76 (mmHg)
